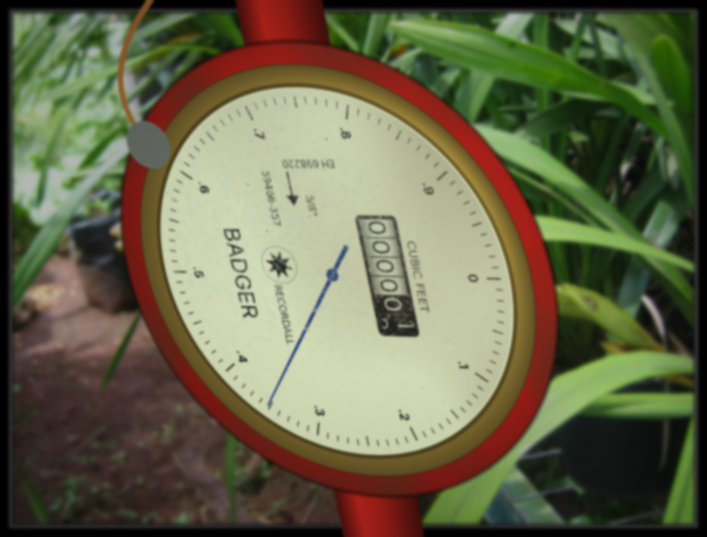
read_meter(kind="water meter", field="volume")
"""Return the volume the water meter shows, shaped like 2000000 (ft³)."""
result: 1.35 (ft³)
